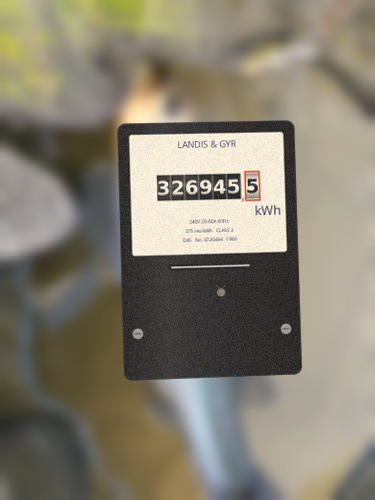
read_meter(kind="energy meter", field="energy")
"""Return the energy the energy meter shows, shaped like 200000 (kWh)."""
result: 326945.5 (kWh)
